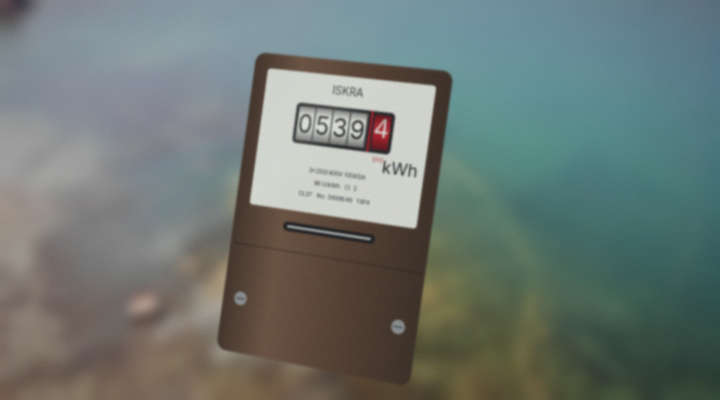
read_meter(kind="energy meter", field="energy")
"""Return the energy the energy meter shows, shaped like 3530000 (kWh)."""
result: 539.4 (kWh)
